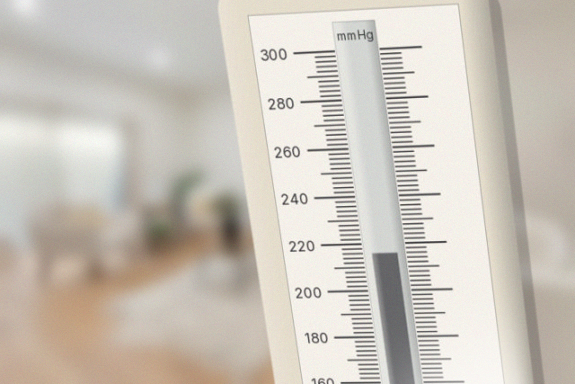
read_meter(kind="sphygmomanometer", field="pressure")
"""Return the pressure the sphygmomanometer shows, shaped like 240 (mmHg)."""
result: 216 (mmHg)
